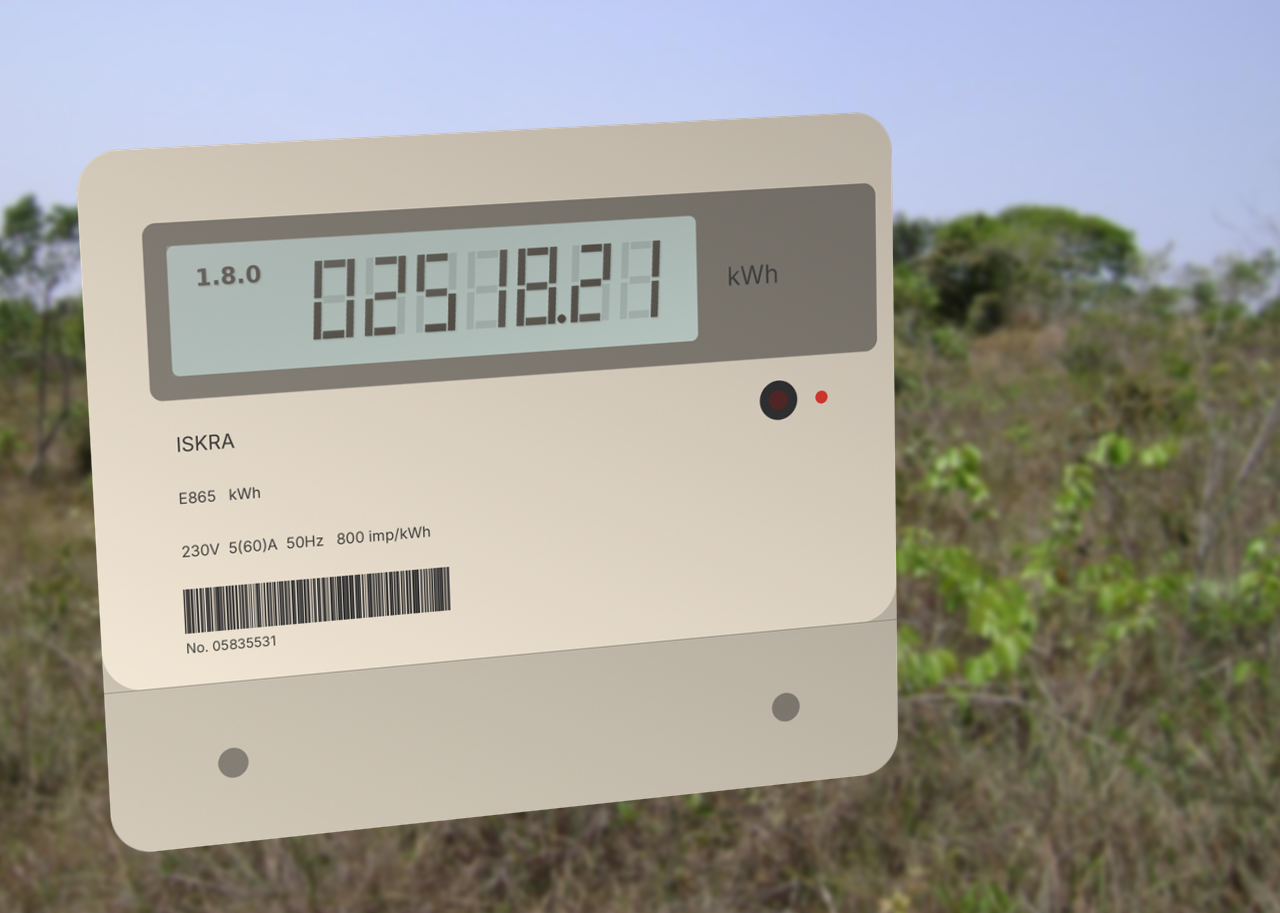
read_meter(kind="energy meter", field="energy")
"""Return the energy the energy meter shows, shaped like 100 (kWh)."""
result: 2518.21 (kWh)
